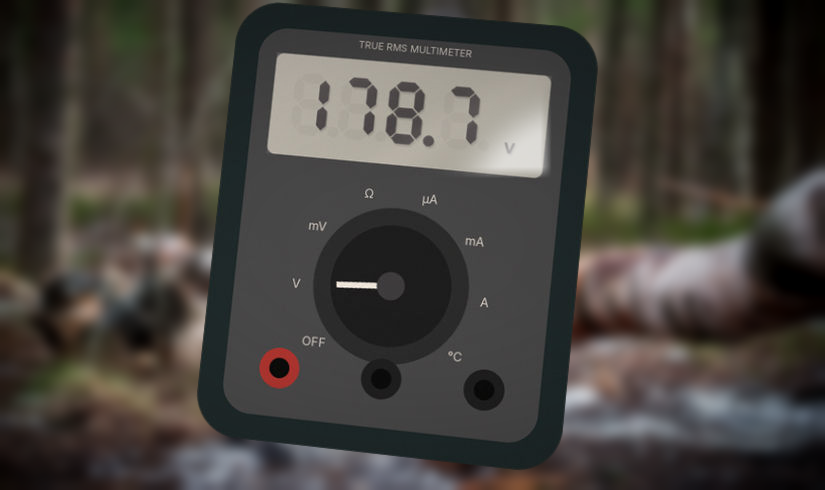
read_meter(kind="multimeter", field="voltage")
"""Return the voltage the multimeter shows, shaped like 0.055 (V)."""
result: 178.7 (V)
